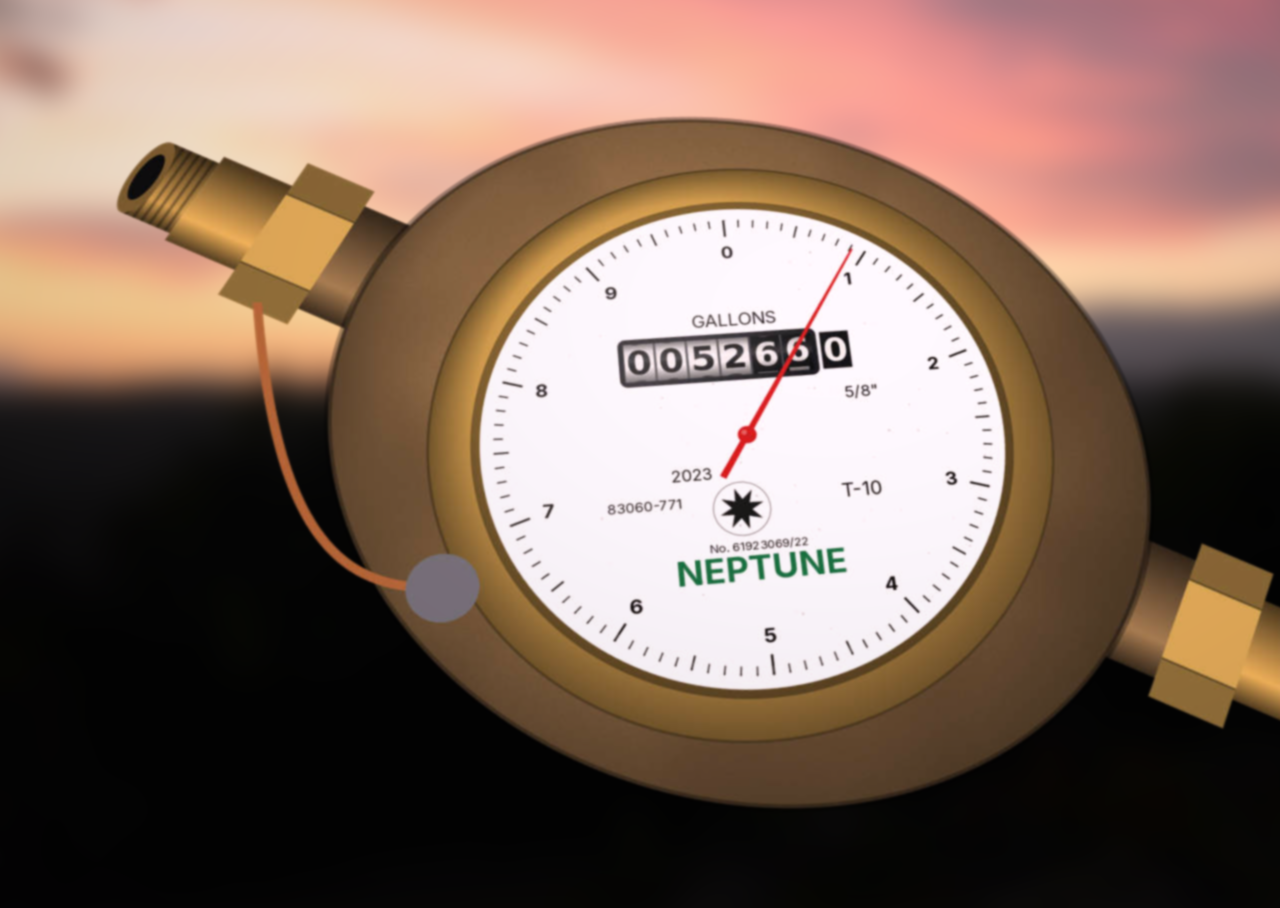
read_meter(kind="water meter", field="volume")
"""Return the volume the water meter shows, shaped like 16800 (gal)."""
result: 52660.9 (gal)
